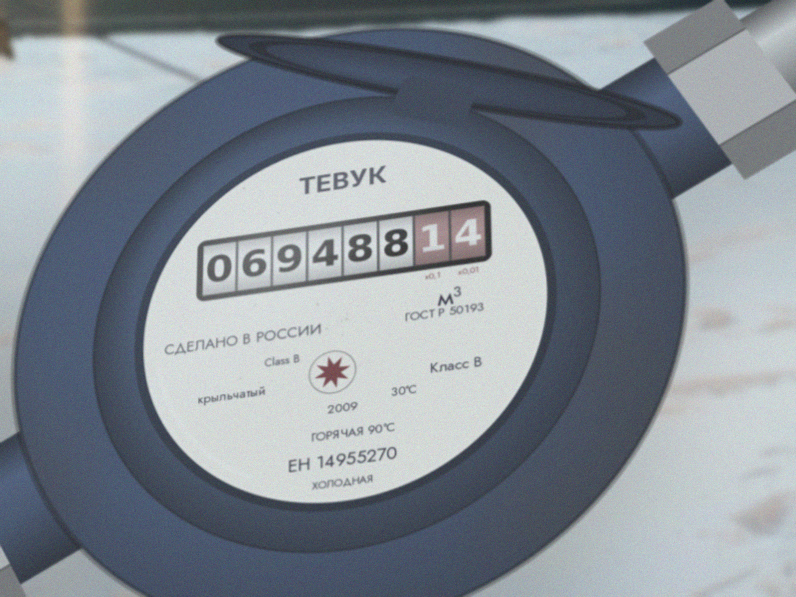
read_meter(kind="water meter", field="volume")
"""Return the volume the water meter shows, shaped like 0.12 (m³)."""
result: 69488.14 (m³)
